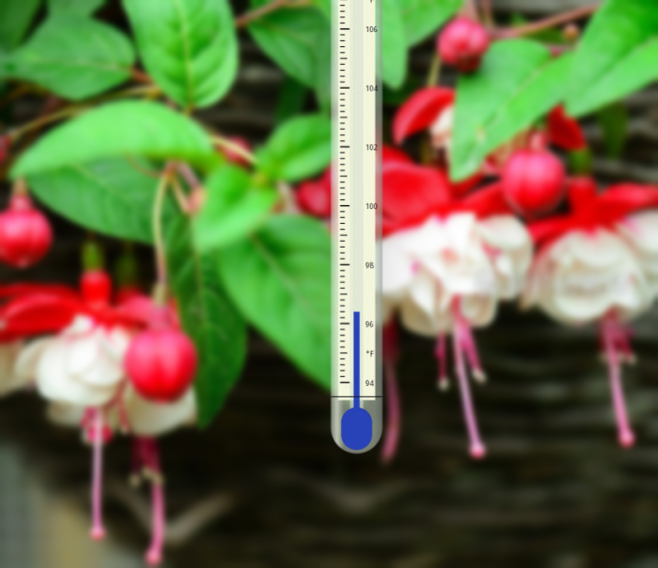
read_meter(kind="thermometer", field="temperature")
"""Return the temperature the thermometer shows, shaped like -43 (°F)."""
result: 96.4 (°F)
